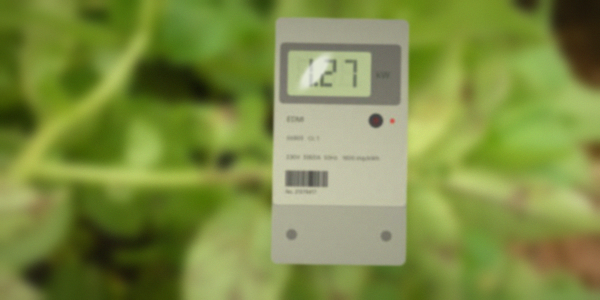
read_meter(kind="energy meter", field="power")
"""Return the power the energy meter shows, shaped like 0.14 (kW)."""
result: 1.27 (kW)
